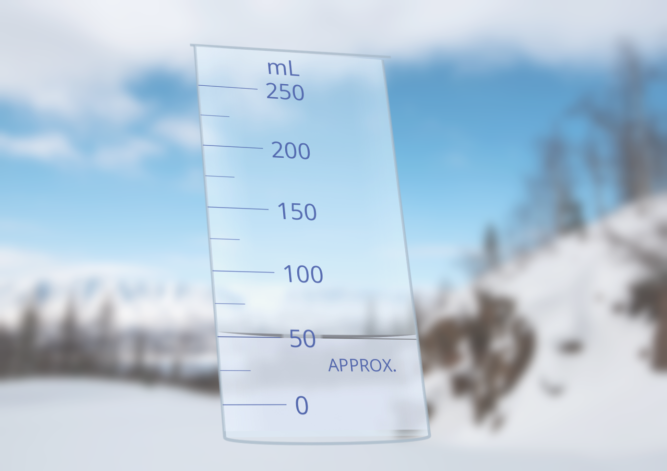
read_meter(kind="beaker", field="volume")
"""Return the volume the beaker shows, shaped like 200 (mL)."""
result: 50 (mL)
